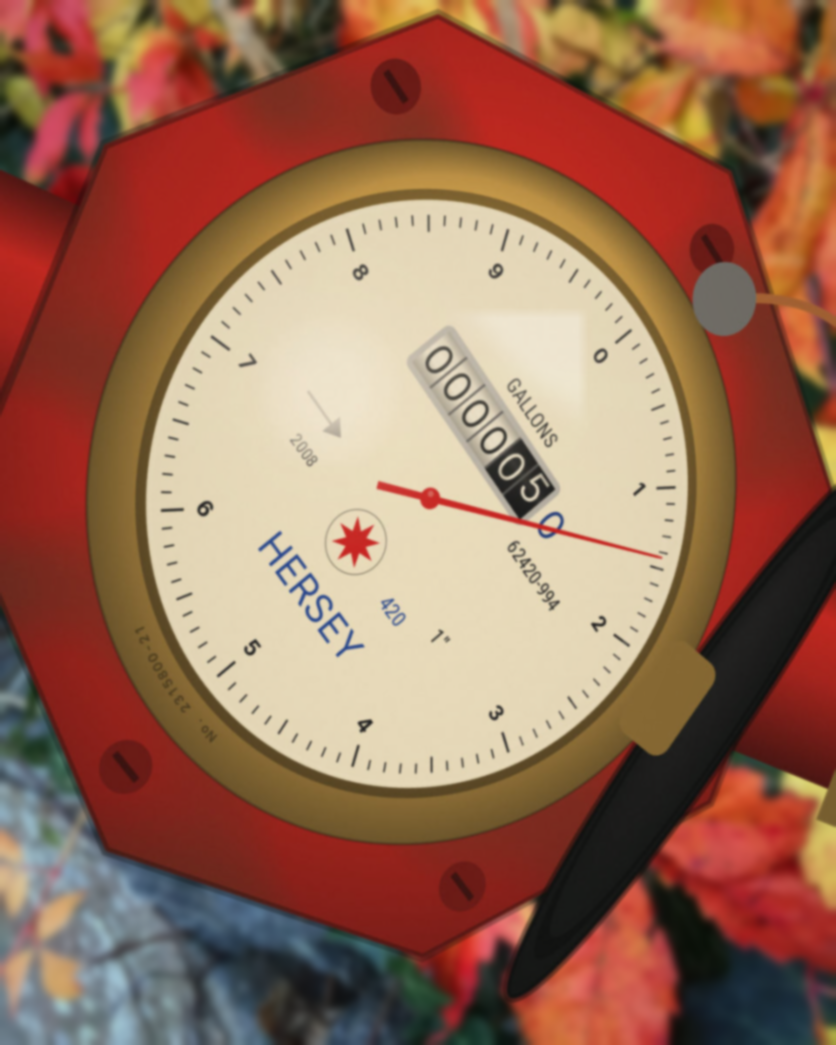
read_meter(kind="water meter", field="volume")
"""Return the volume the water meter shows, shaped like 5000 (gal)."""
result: 51.4 (gal)
